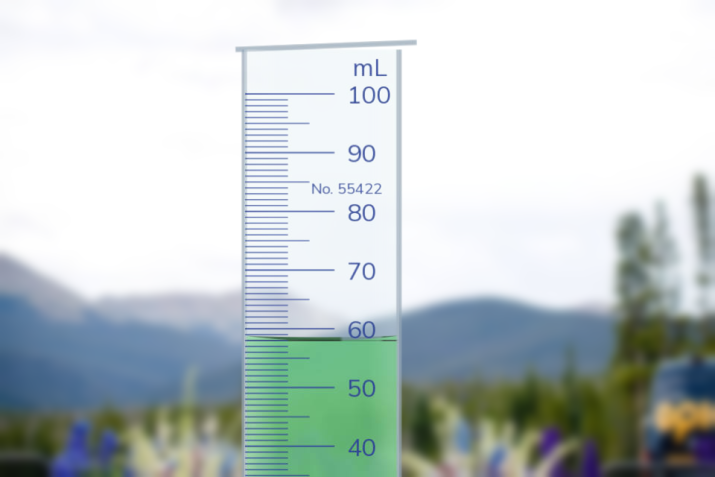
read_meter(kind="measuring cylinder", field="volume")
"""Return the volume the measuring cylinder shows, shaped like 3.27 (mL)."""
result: 58 (mL)
